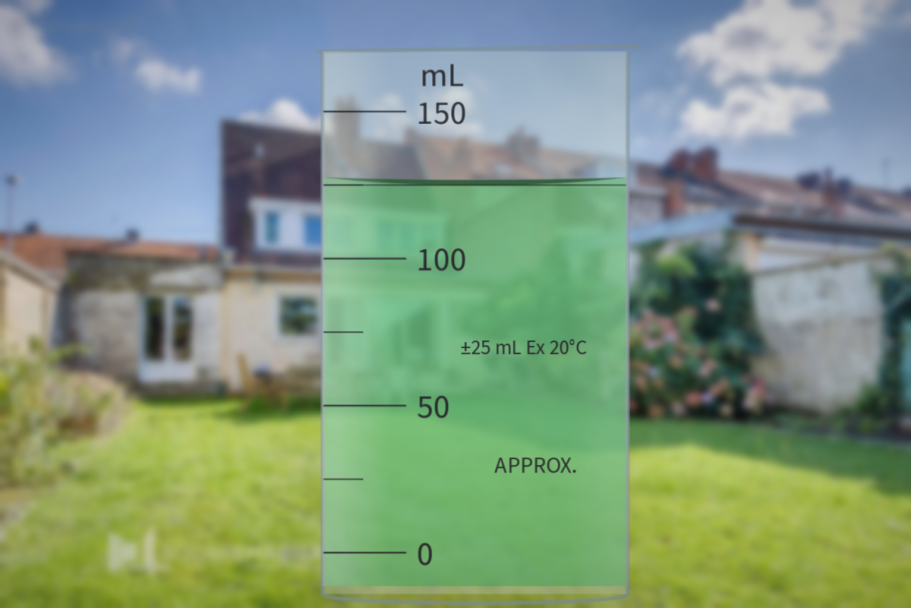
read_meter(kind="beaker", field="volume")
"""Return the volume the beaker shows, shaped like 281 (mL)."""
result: 125 (mL)
